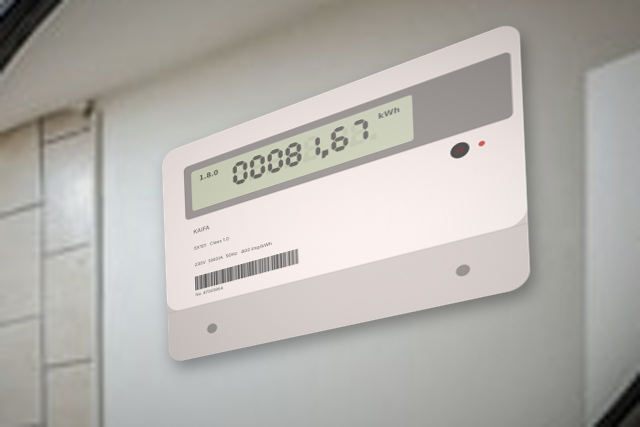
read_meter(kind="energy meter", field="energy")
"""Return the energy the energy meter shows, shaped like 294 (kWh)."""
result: 81.67 (kWh)
